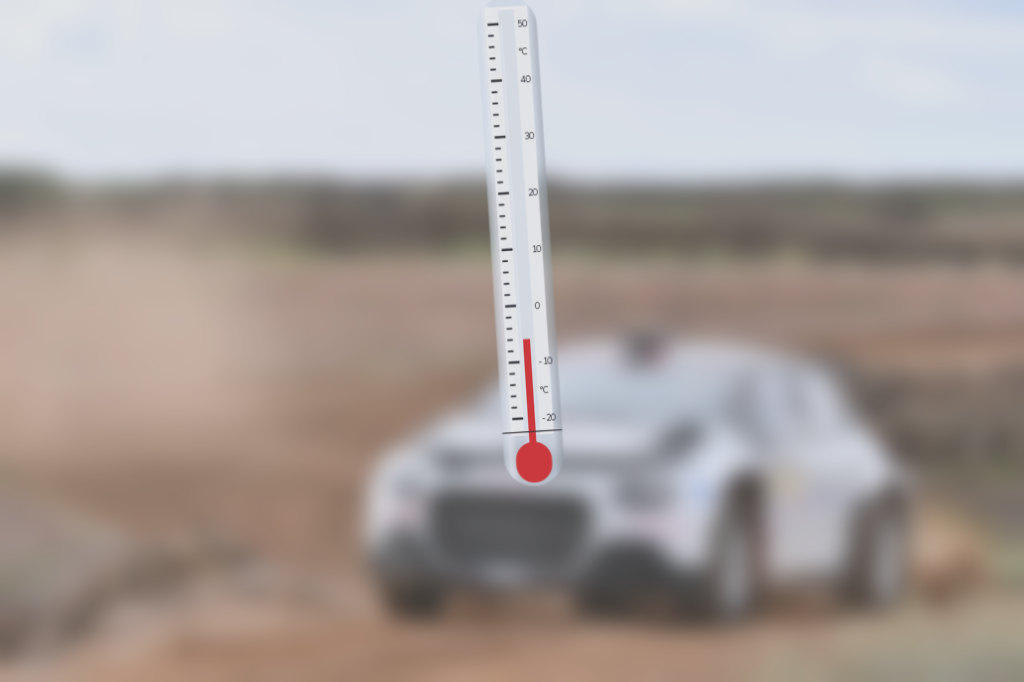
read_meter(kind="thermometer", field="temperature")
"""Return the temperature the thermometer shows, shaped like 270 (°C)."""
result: -6 (°C)
